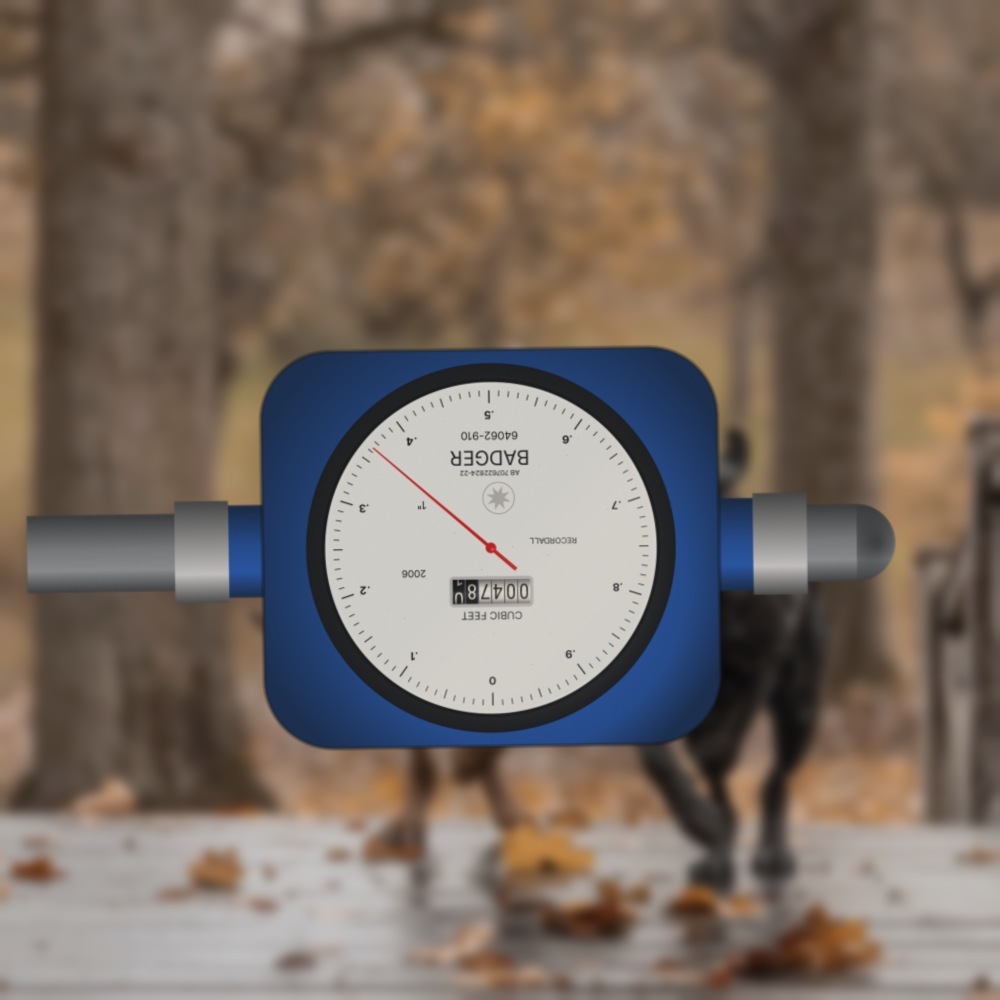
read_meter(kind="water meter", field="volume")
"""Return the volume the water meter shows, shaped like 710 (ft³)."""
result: 4780.36 (ft³)
